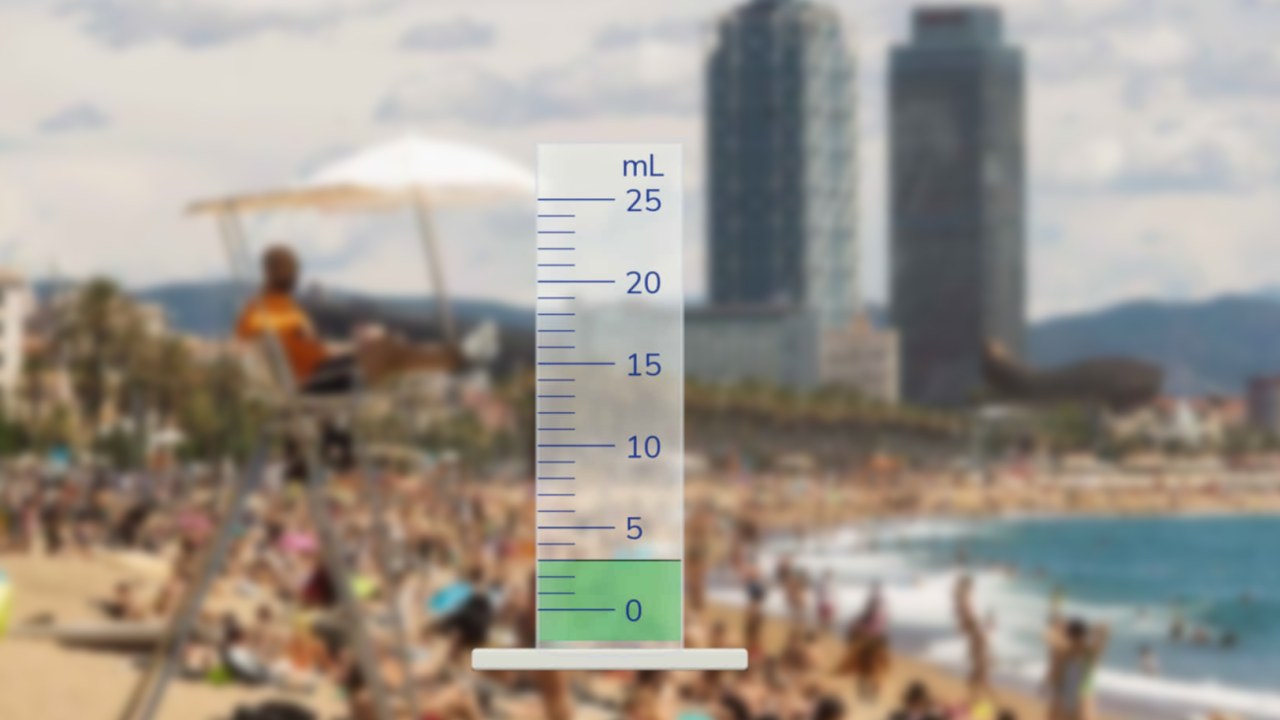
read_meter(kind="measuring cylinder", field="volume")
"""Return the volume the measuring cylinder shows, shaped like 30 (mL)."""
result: 3 (mL)
